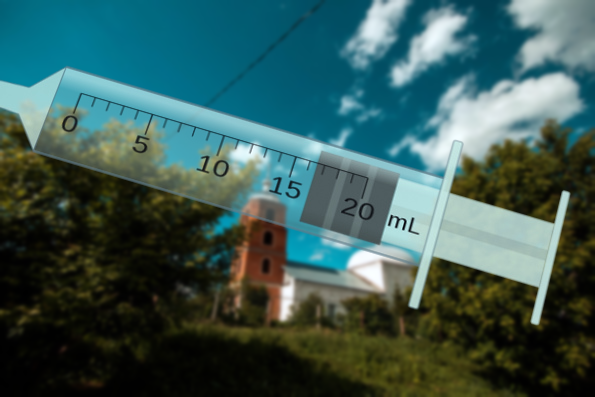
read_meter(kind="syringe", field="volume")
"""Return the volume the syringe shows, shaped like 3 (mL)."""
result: 16.5 (mL)
